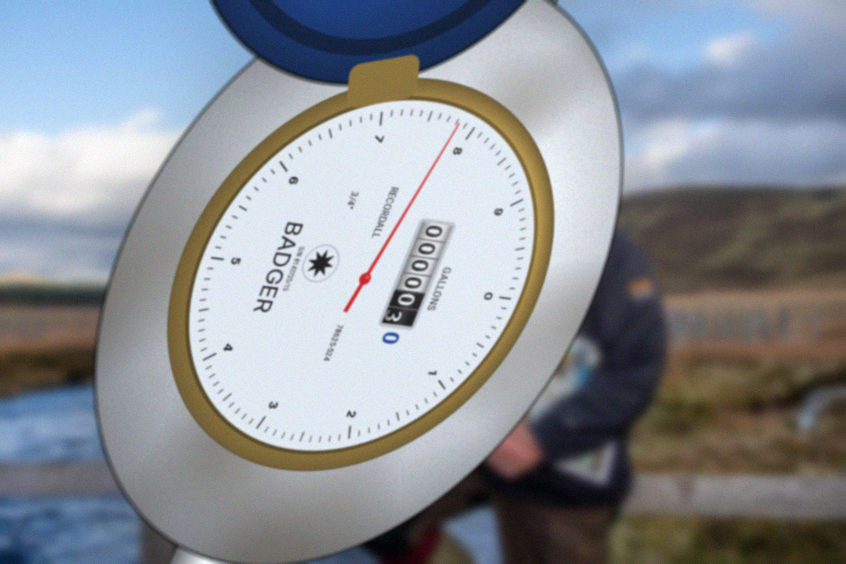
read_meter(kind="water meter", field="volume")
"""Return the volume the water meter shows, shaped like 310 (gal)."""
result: 27.8 (gal)
